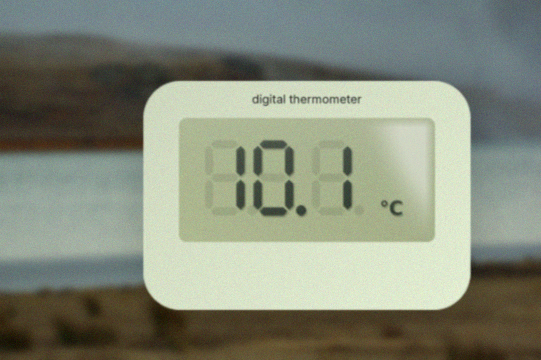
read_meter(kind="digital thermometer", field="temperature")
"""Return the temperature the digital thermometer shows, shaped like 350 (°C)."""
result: 10.1 (°C)
